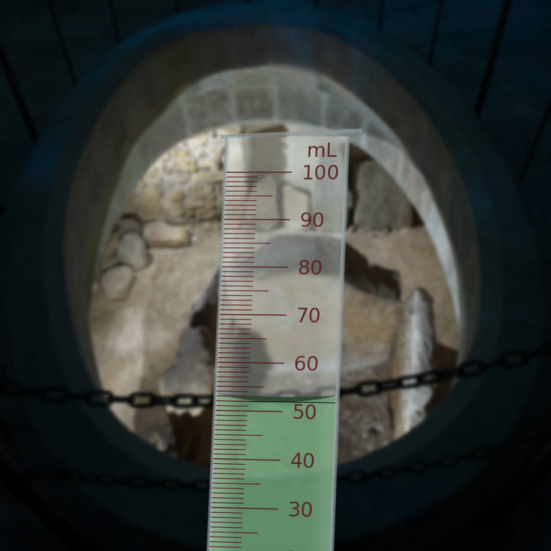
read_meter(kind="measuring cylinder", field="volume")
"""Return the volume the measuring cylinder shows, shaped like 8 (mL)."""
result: 52 (mL)
